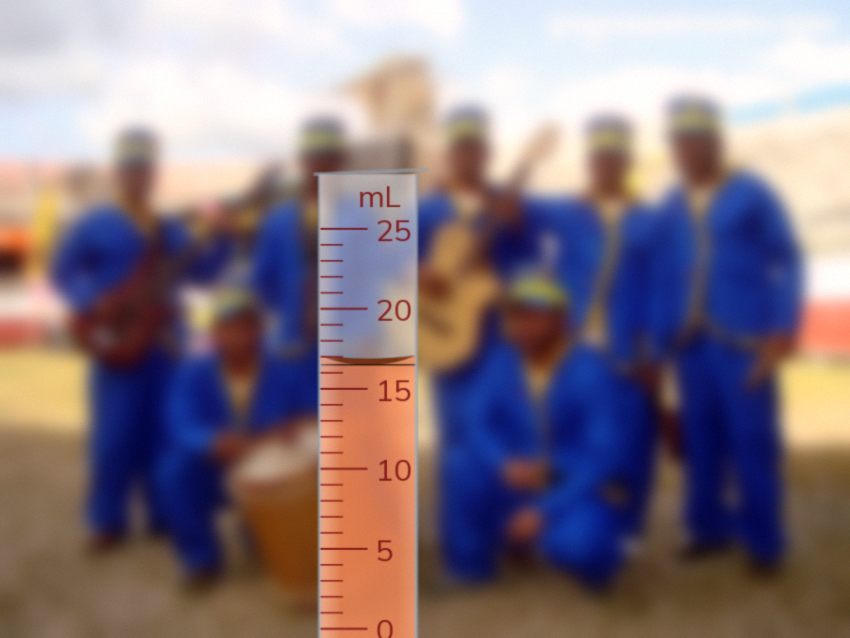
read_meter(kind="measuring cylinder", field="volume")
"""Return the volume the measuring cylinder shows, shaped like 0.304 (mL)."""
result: 16.5 (mL)
